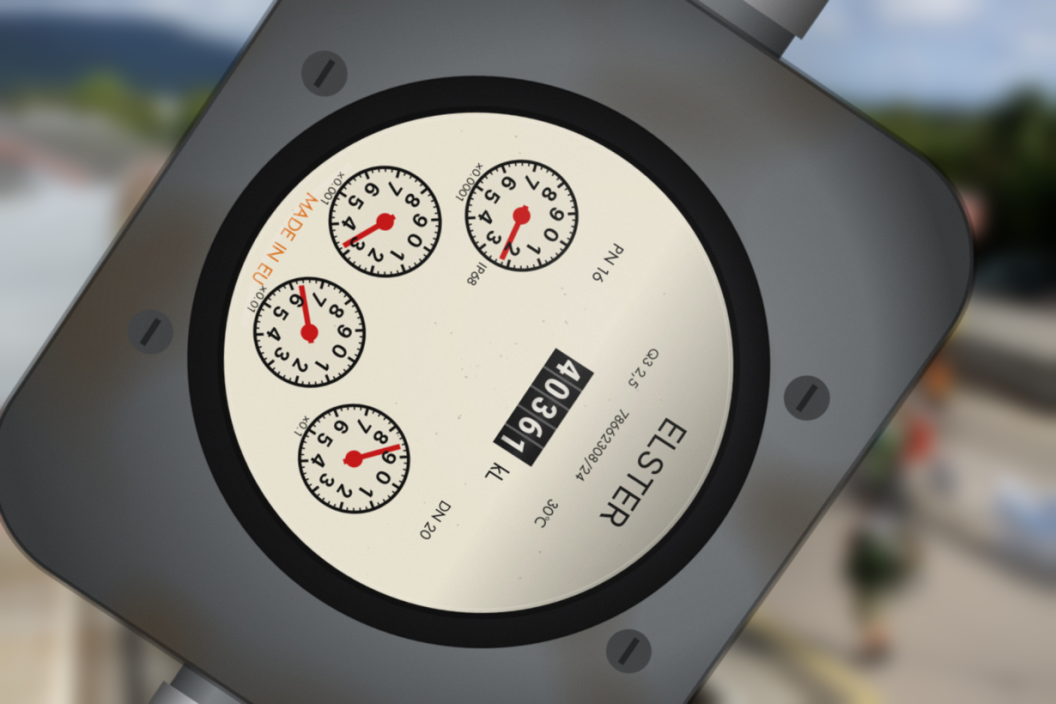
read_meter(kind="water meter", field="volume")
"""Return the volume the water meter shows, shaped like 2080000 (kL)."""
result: 40360.8632 (kL)
